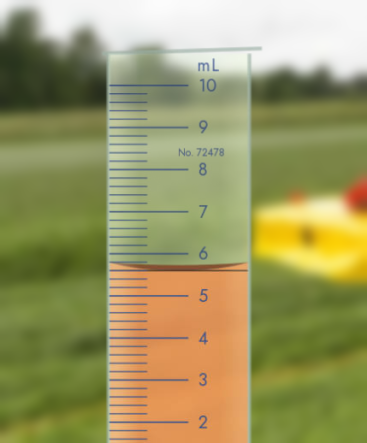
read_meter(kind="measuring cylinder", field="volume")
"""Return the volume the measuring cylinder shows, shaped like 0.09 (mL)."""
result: 5.6 (mL)
